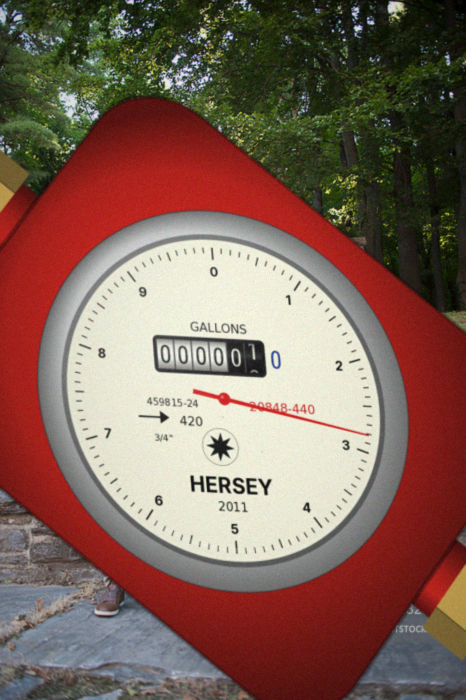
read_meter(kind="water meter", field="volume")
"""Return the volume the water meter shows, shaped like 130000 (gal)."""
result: 12.8 (gal)
